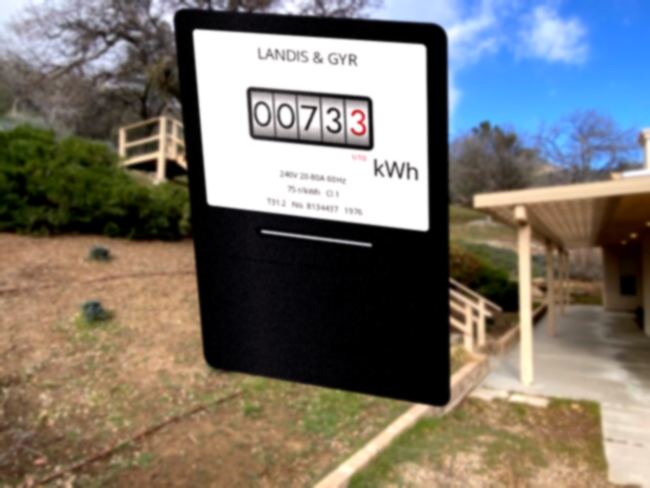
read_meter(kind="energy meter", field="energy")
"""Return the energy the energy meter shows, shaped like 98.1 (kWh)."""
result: 73.3 (kWh)
